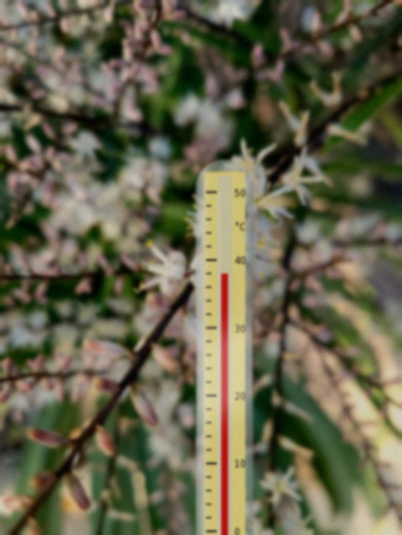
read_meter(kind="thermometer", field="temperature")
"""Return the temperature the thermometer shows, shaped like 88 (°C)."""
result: 38 (°C)
